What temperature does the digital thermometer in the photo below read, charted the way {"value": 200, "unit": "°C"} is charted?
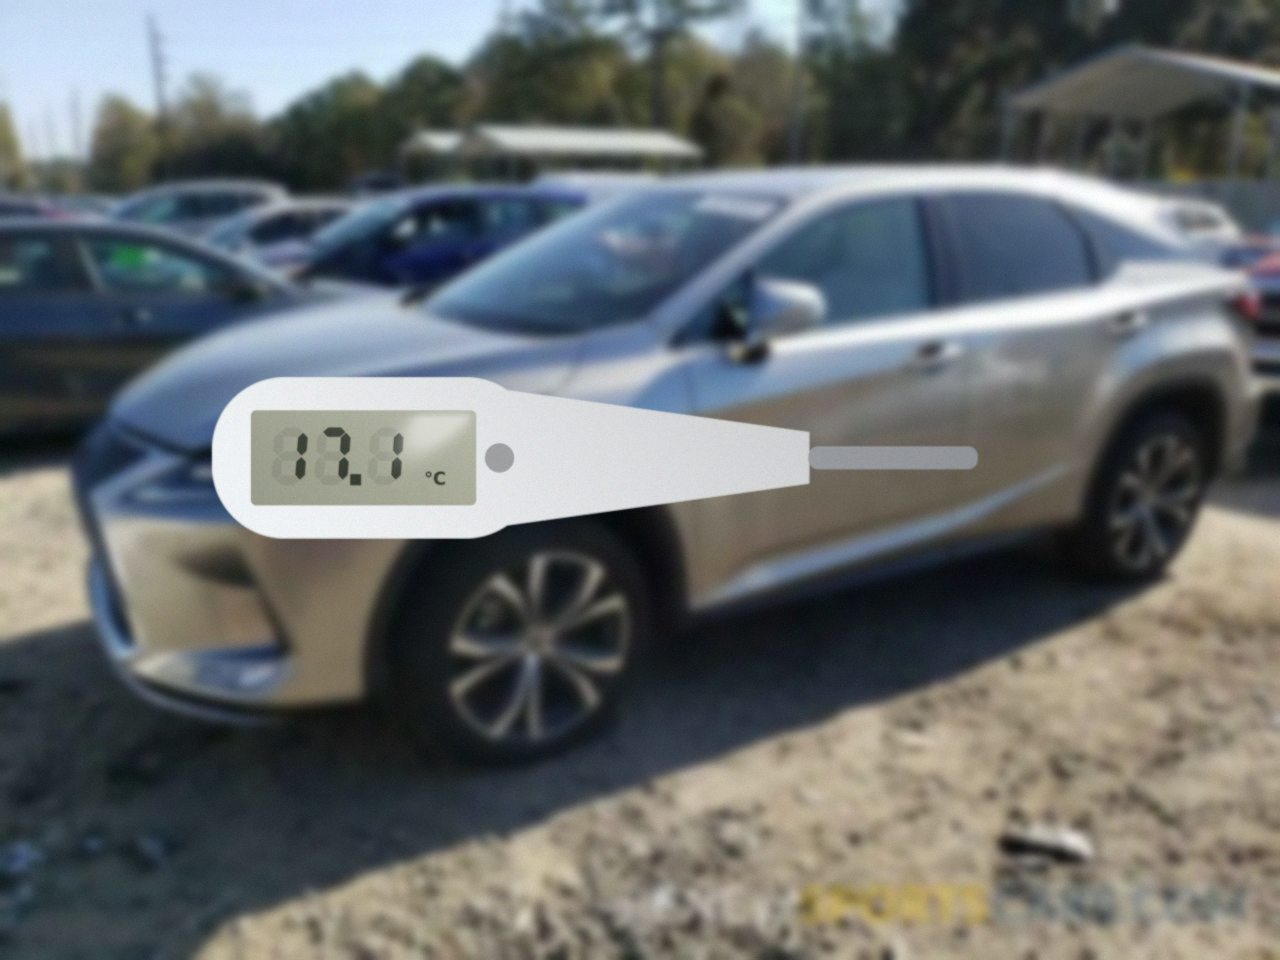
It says {"value": 17.1, "unit": "°C"}
